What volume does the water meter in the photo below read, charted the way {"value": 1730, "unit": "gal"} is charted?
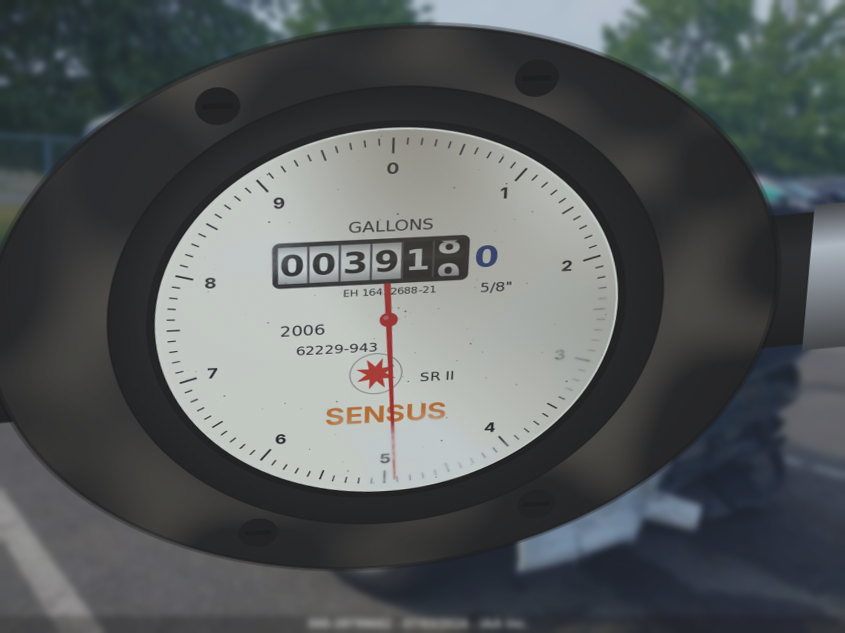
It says {"value": 39184.9, "unit": "gal"}
